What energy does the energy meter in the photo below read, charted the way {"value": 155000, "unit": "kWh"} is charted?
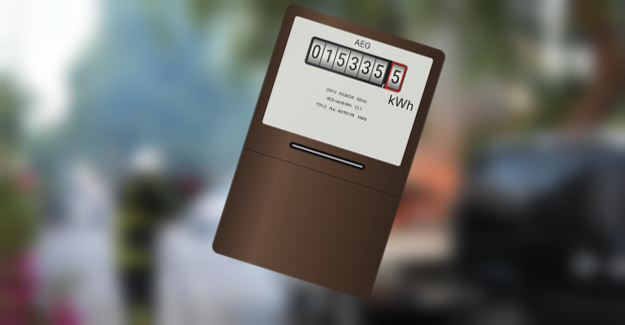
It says {"value": 15335.5, "unit": "kWh"}
